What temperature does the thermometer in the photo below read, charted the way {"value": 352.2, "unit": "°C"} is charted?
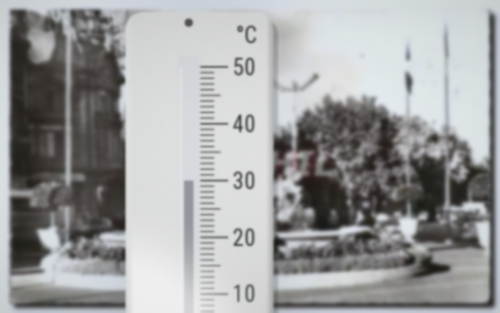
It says {"value": 30, "unit": "°C"}
